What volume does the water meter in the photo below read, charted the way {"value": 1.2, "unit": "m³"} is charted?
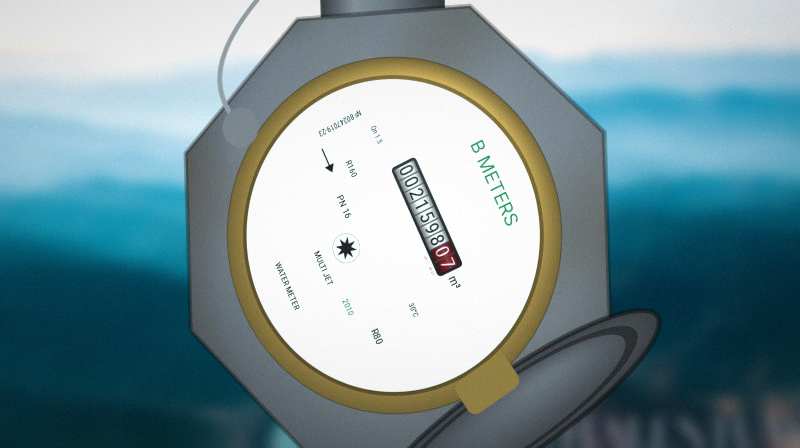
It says {"value": 21598.07, "unit": "m³"}
